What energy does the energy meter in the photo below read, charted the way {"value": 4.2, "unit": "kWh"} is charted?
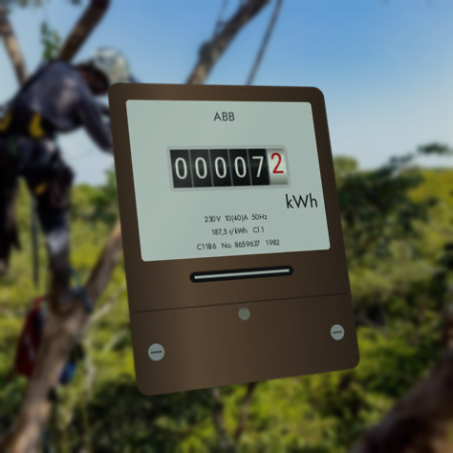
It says {"value": 7.2, "unit": "kWh"}
